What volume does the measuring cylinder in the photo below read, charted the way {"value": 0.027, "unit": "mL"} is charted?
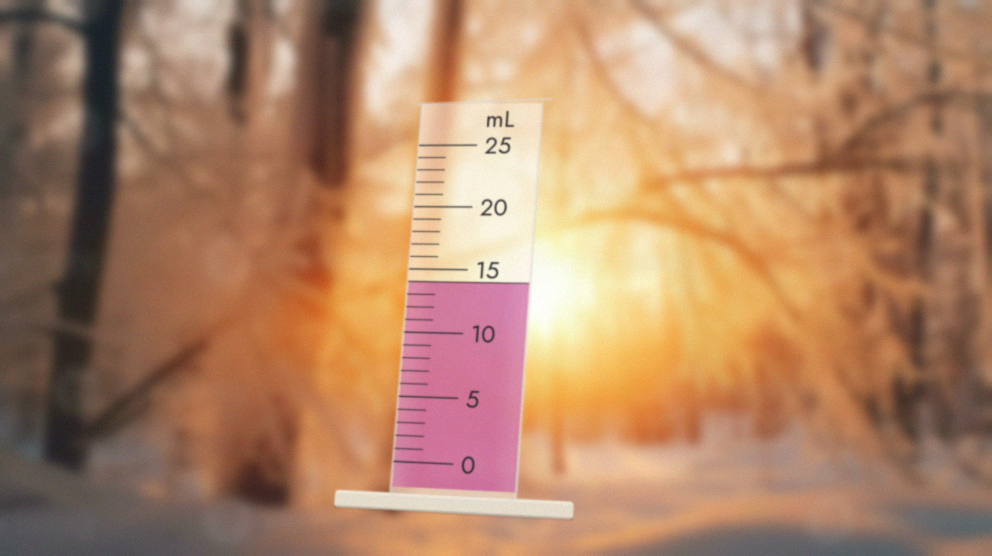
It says {"value": 14, "unit": "mL"}
